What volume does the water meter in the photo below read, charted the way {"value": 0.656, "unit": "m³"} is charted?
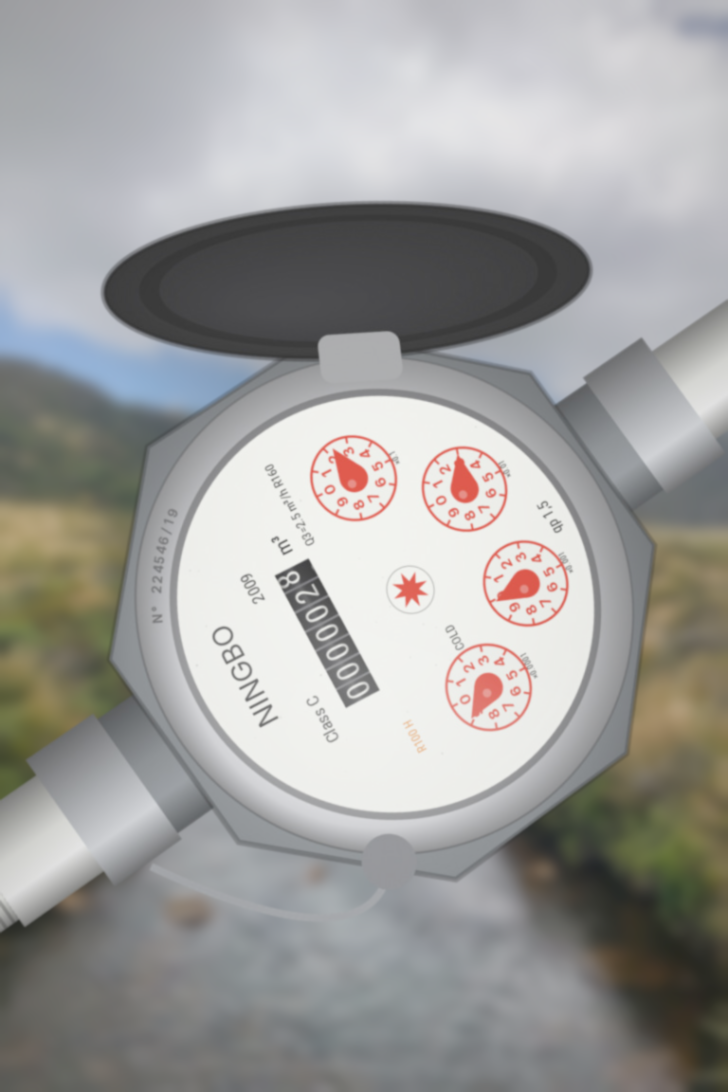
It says {"value": 28.2299, "unit": "m³"}
